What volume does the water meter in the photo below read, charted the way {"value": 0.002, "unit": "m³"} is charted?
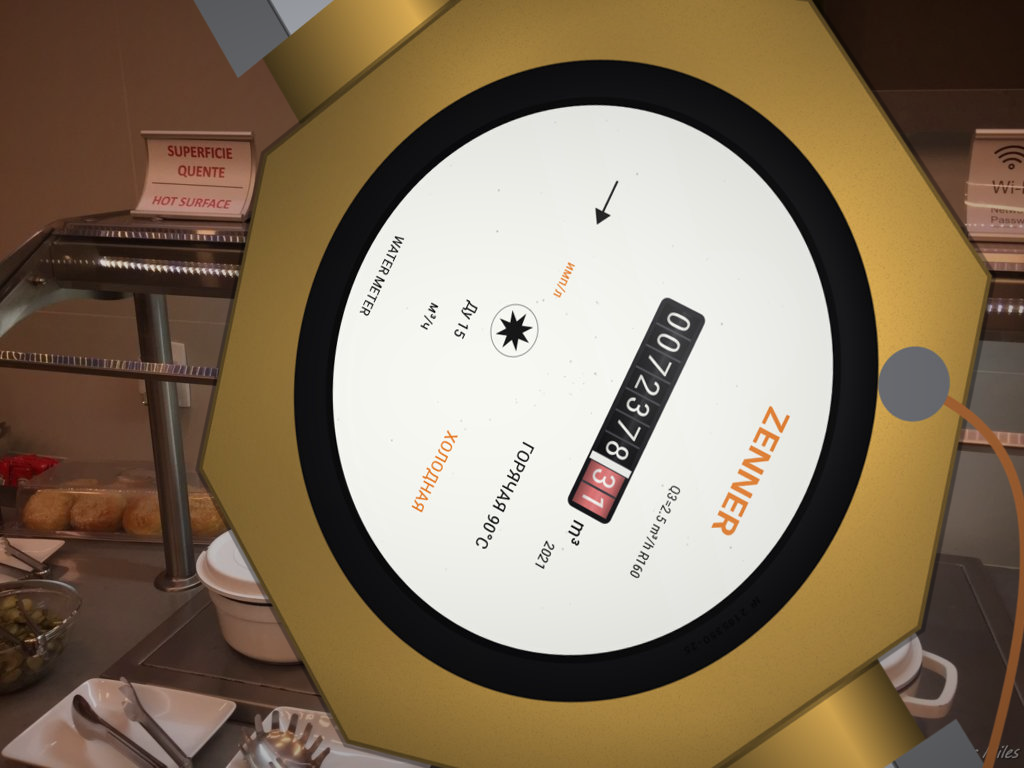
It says {"value": 72378.31, "unit": "m³"}
